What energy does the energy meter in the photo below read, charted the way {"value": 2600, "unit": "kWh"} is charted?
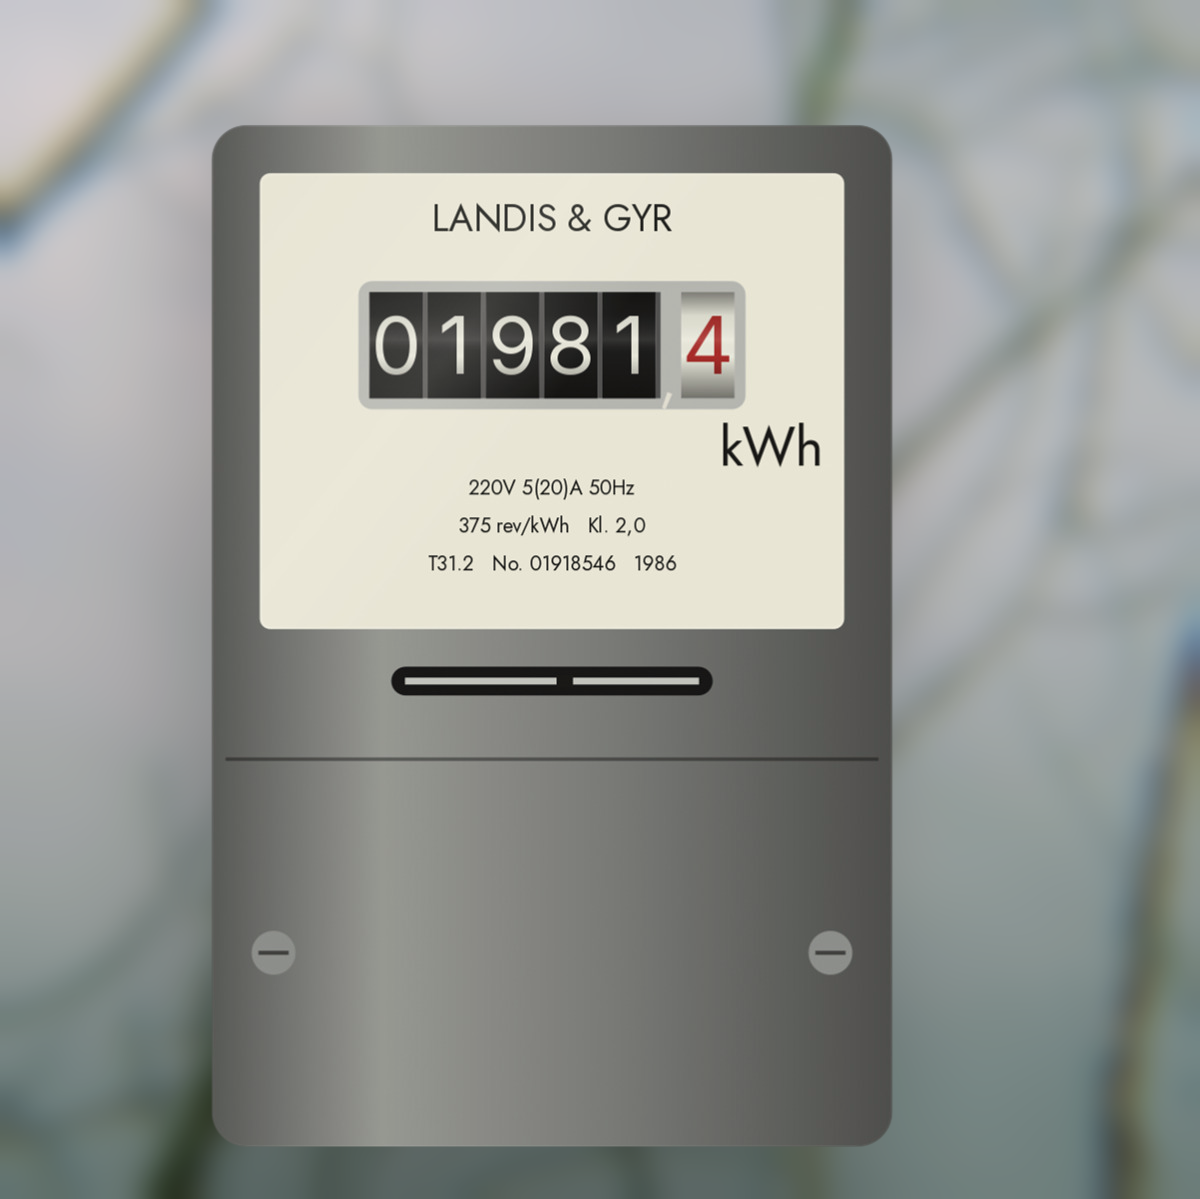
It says {"value": 1981.4, "unit": "kWh"}
